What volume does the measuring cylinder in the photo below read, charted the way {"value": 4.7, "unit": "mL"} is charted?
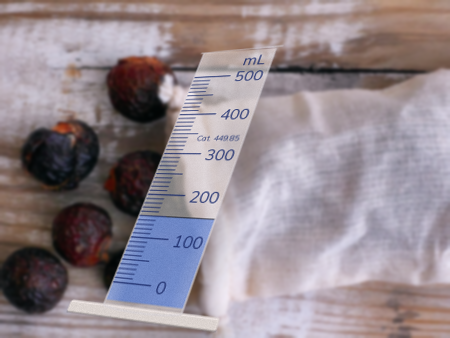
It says {"value": 150, "unit": "mL"}
